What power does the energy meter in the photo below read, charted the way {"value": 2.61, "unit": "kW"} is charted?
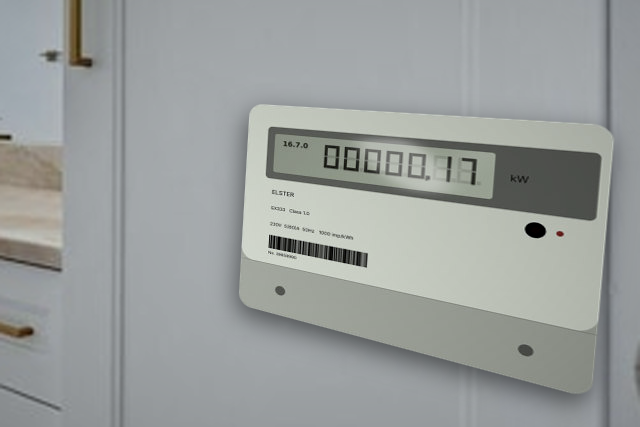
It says {"value": 0.17, "unit": "kW"}
